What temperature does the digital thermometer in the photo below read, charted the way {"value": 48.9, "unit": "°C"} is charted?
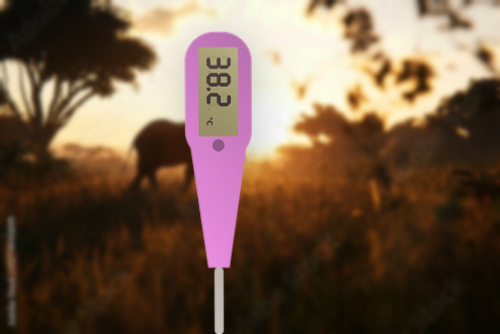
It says {"value": 38.2, "unit": "°C"}
